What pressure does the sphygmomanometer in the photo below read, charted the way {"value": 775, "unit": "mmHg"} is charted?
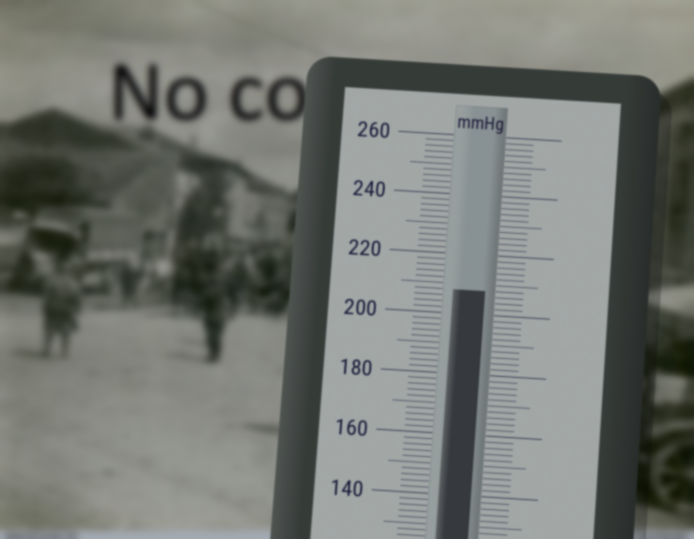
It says {"value": 208, "unit": "mmHg"}
